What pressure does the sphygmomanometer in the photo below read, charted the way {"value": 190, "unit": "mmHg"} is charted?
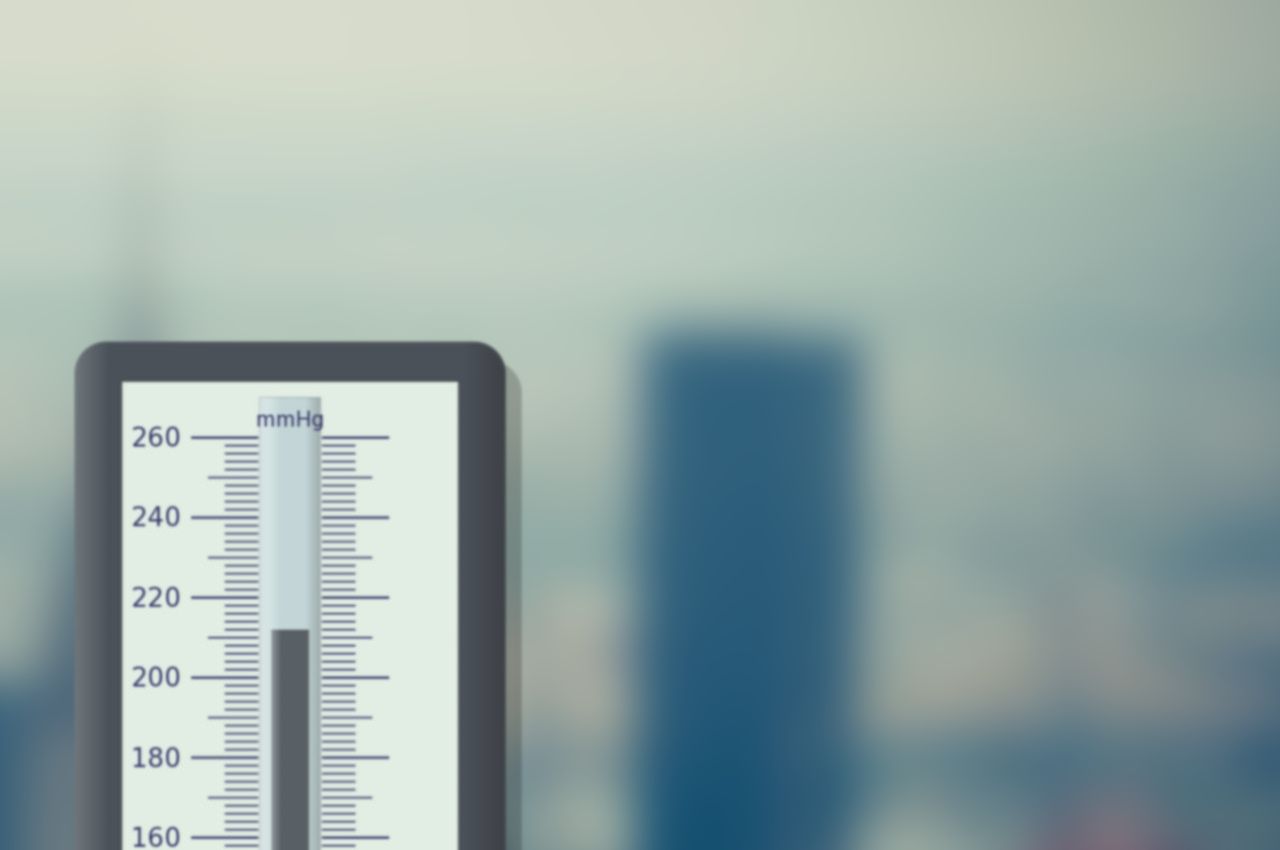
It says {"value": 212, "unit": "mmHg"}
